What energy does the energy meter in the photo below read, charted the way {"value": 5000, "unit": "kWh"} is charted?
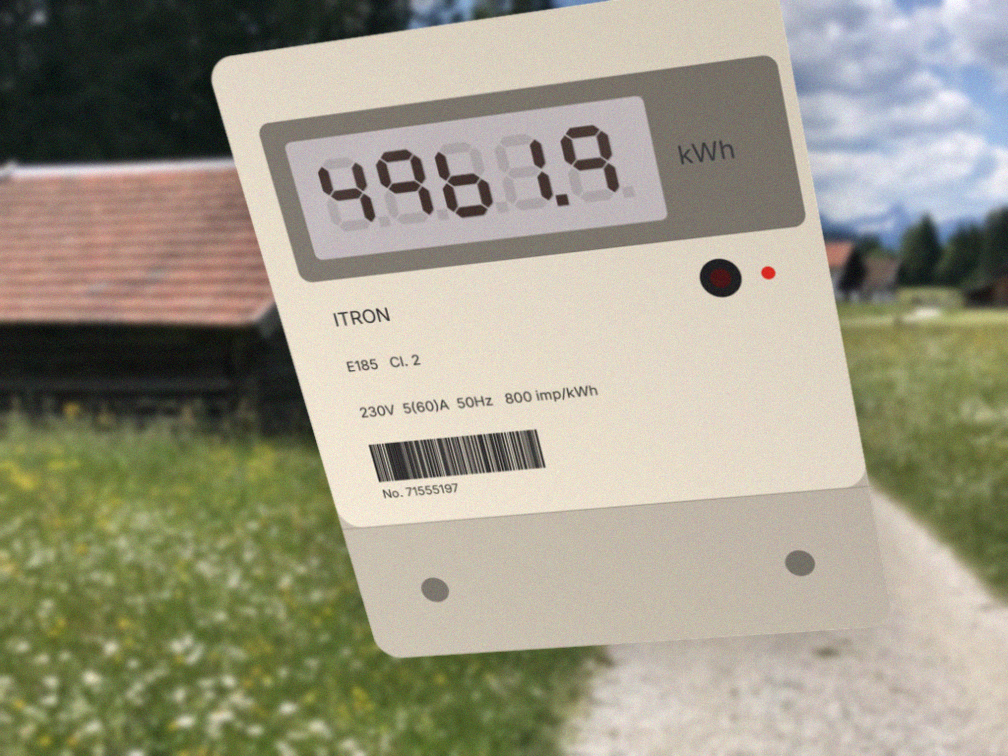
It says {"value": 4961.9, "unit": "kWh"}
